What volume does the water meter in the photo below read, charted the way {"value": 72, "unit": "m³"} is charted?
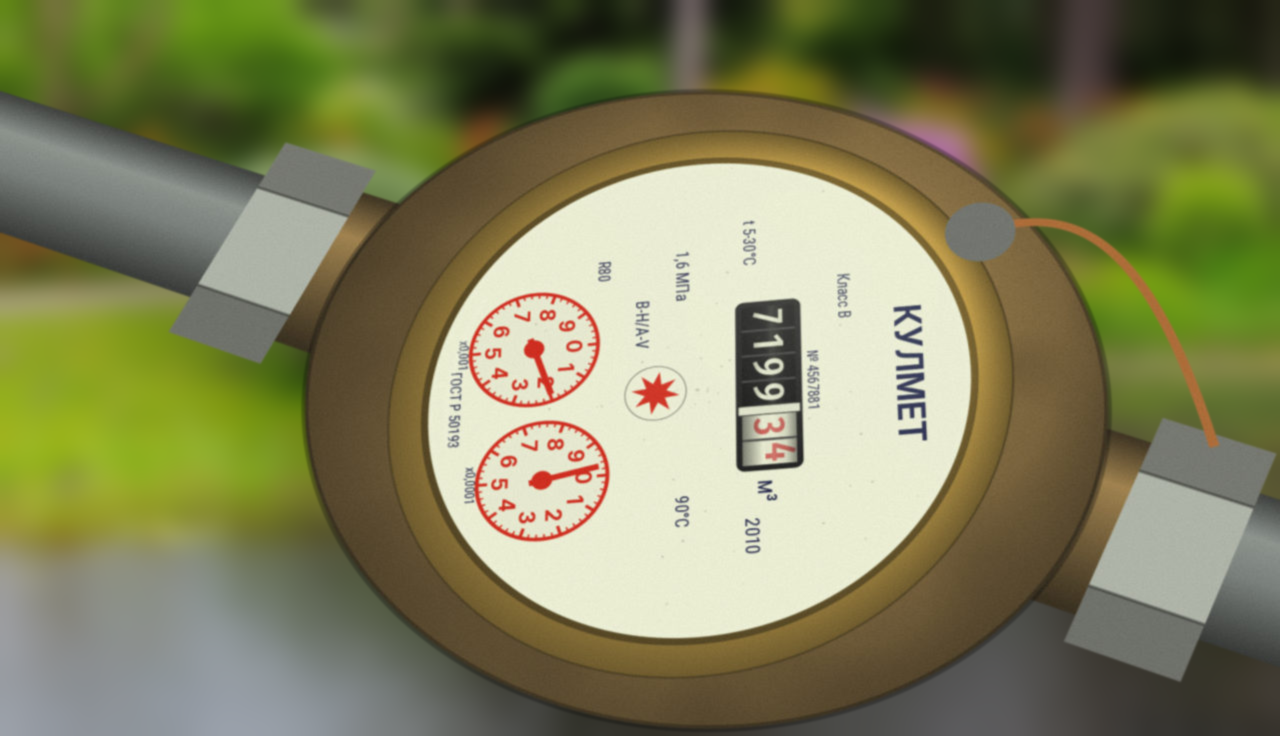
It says {"value": 7199.3419, "unit": "m³"}
